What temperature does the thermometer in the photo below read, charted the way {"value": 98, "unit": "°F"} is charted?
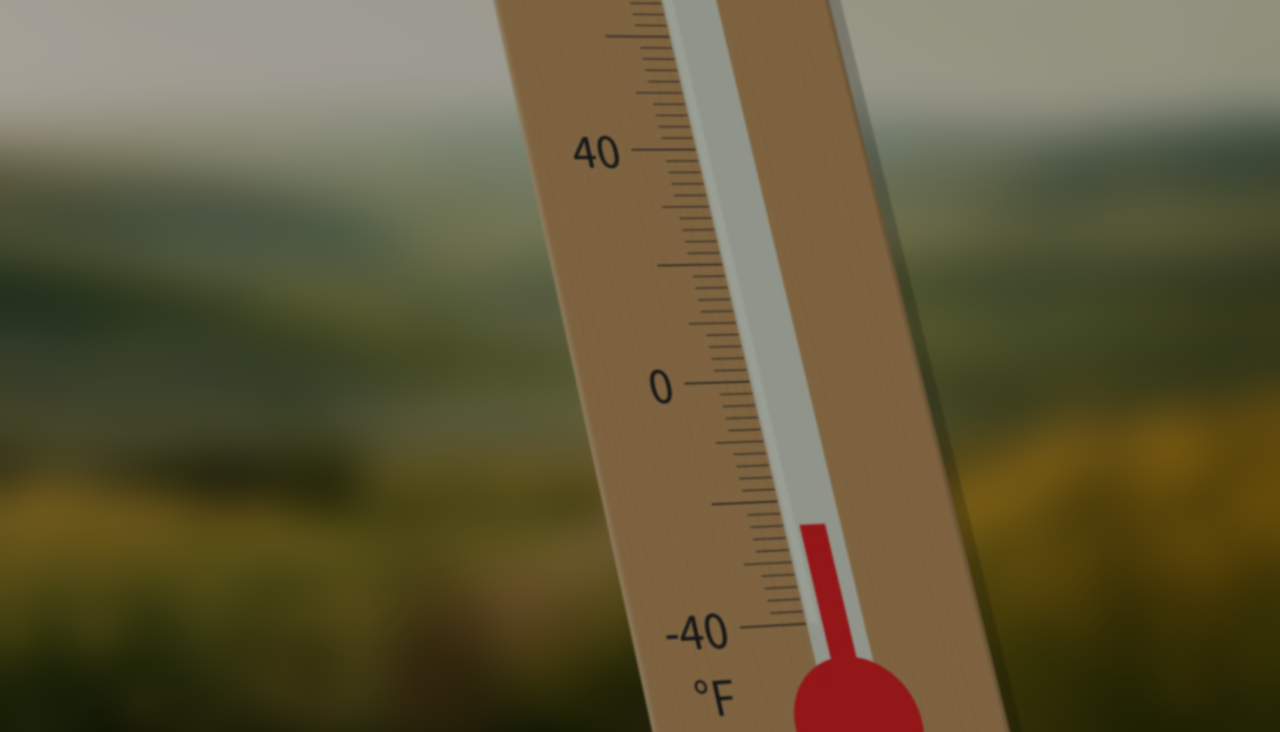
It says {"value": -24, "unit": "°F"}
